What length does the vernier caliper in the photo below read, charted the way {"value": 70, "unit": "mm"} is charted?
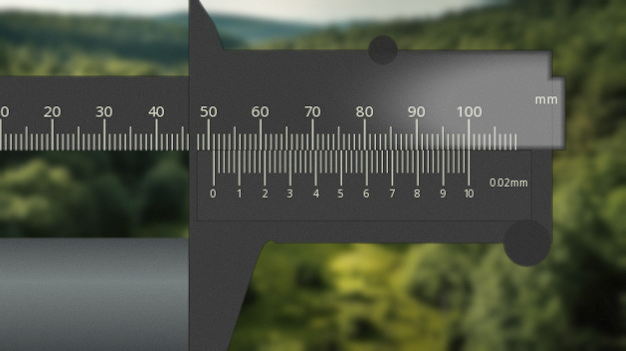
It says {"value": 51.0, "unit": "mm"}
